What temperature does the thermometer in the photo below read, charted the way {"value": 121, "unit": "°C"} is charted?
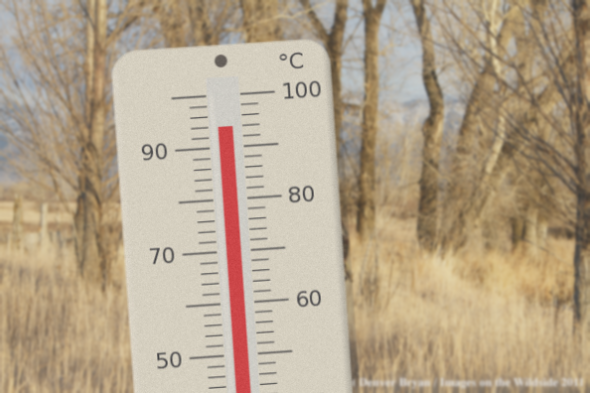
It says {"value": 94, "unit": "°C"}
